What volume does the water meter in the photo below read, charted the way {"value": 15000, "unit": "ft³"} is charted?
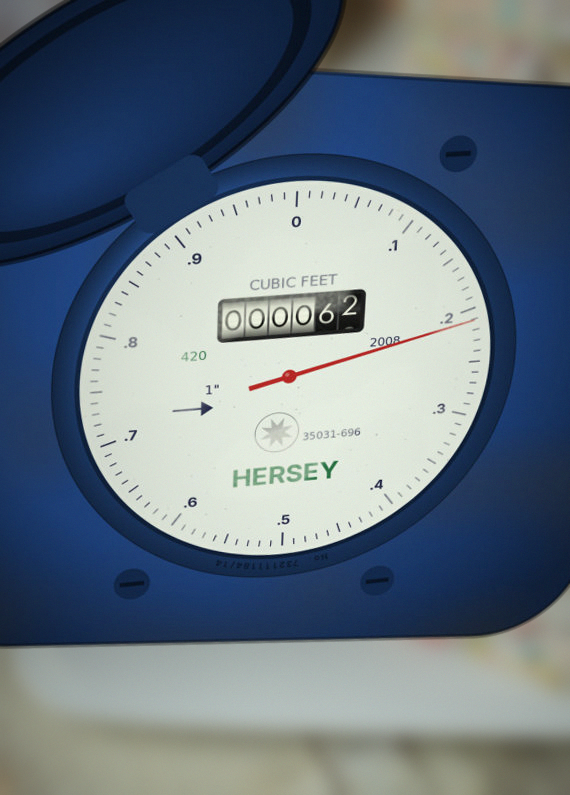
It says {"value": 62.21, "unit": "ft³"}
